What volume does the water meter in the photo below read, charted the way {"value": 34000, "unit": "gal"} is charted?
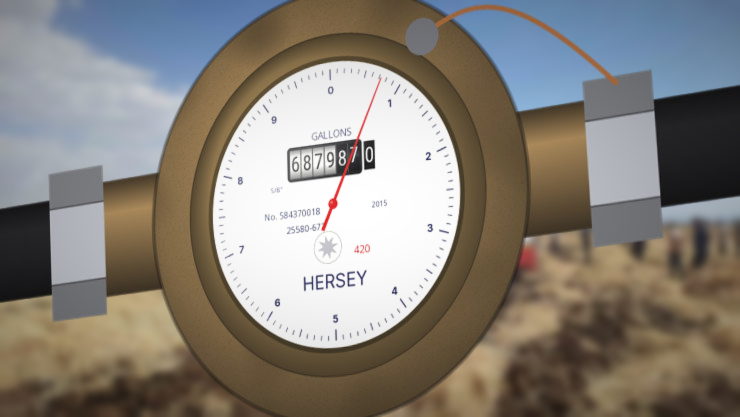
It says {"value": 6879870.7, "unit": "gal"}
